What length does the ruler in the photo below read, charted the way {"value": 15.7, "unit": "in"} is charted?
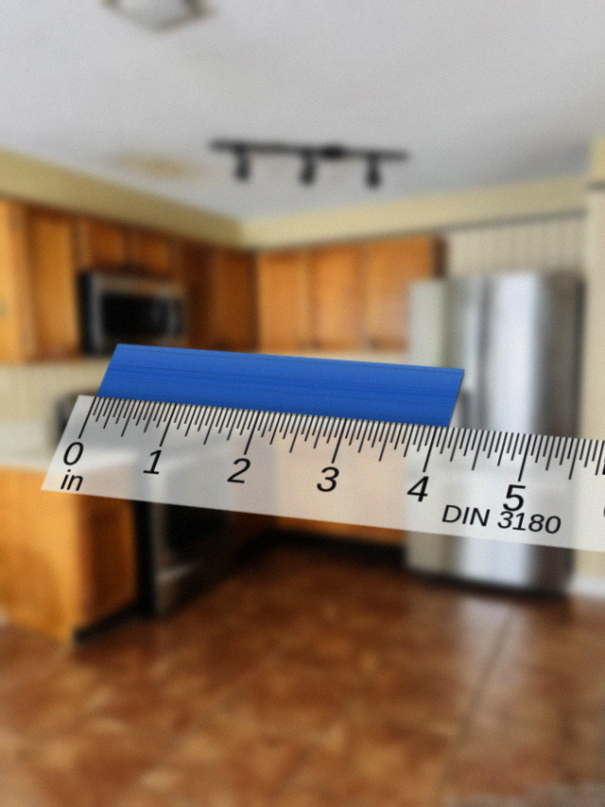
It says {"value": 4.125, "unit": "in"}
